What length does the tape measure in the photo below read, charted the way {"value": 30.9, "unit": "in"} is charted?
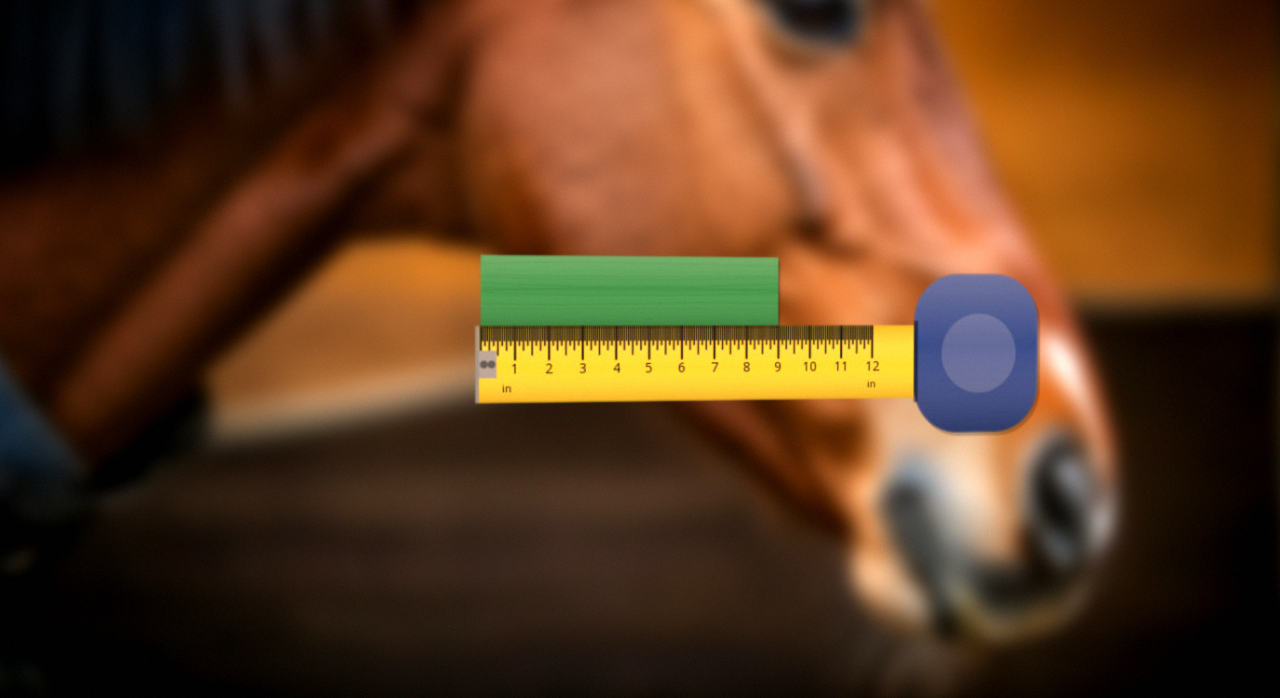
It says {"value": 9, "unit": "in"}
